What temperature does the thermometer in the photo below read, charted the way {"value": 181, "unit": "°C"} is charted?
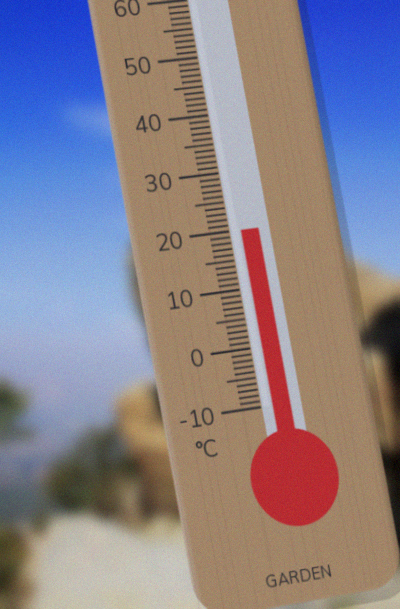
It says {"value": 20, "unit": "°C"}
